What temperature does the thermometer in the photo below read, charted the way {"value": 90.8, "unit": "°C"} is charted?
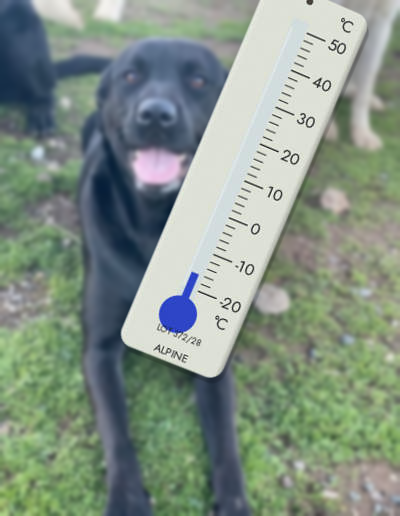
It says {"value": -16, "unit": "°C"}
